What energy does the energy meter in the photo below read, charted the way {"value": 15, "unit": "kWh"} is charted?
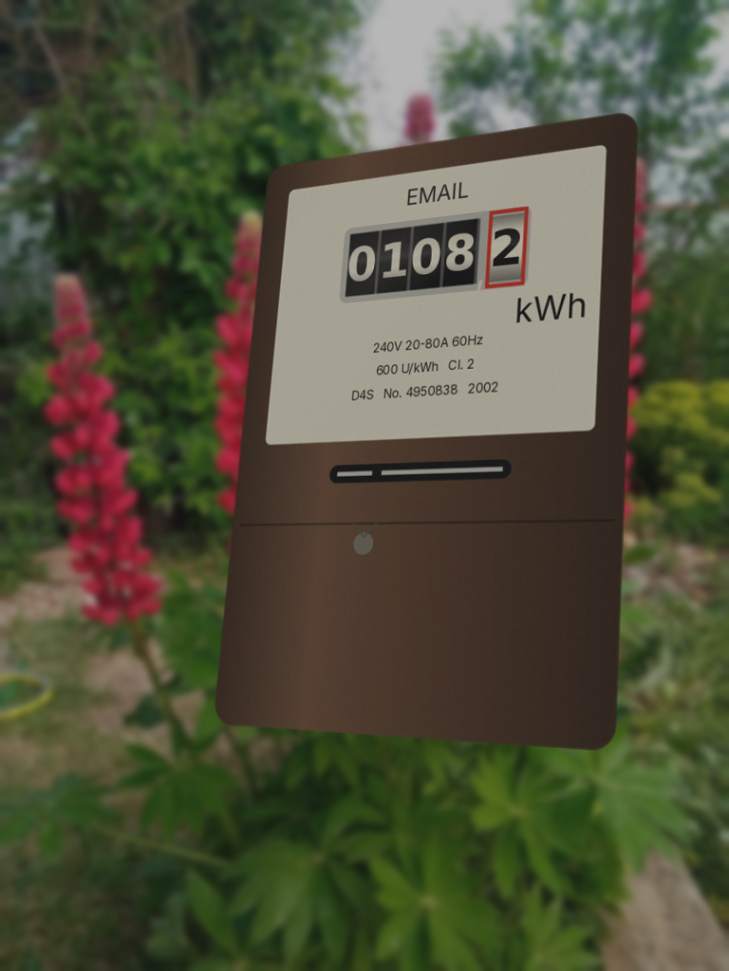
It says {"value": 108.2, "unit": "kWh"}
